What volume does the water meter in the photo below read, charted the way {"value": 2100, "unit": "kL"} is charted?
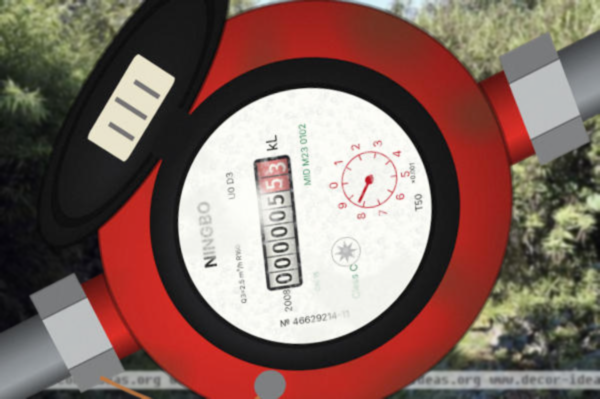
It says {"value": 5.528, "unit": "kL"}
